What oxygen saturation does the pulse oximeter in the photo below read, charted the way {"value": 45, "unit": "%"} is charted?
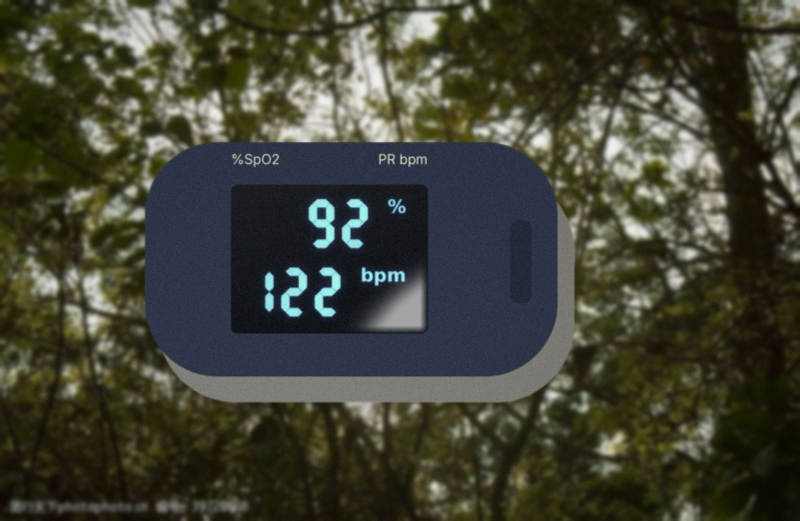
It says {"value": 92, "unit": "%"}
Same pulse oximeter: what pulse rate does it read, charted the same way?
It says {"value": 122, "unit": "bpm"}
